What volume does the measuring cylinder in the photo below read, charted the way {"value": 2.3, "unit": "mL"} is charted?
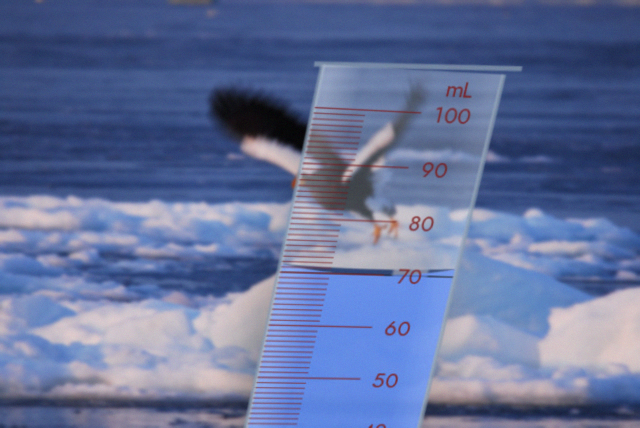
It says {"value": 70, "unit": "mL"}
